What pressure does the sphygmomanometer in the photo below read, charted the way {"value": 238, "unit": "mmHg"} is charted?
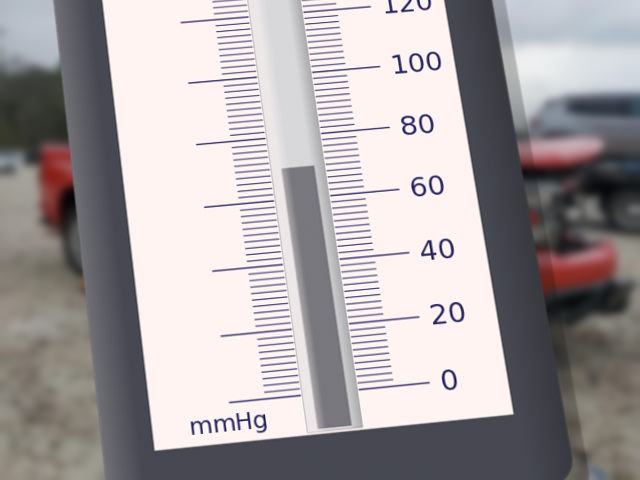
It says {"value": 70, "unit": "mmHg"}
